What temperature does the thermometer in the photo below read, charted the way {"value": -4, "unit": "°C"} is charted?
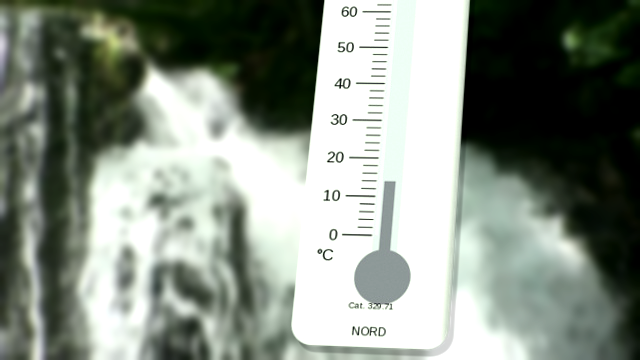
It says {"value": 14, "unit": "°C"}
